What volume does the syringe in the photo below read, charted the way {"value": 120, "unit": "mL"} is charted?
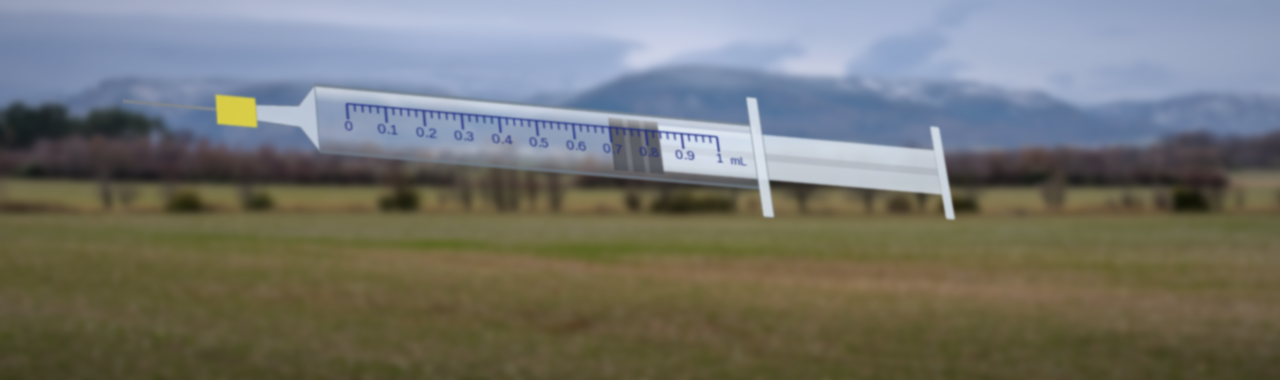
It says {"value": 0.7, "unit": "mL"}
